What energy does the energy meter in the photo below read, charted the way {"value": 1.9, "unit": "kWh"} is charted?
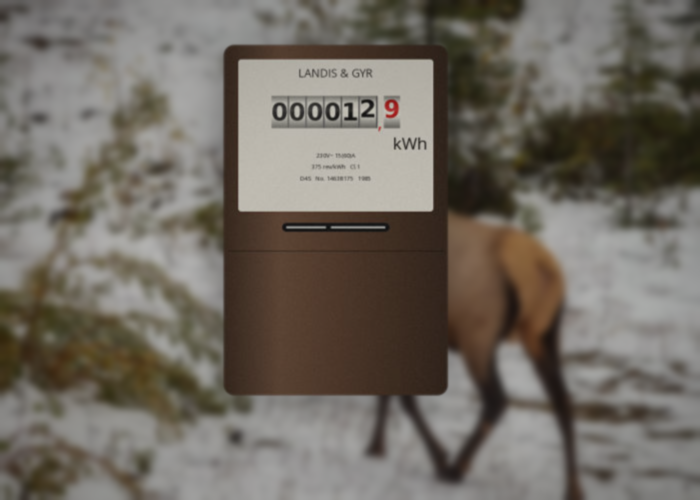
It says {"value": 12.9, "unit": "kWh"}
